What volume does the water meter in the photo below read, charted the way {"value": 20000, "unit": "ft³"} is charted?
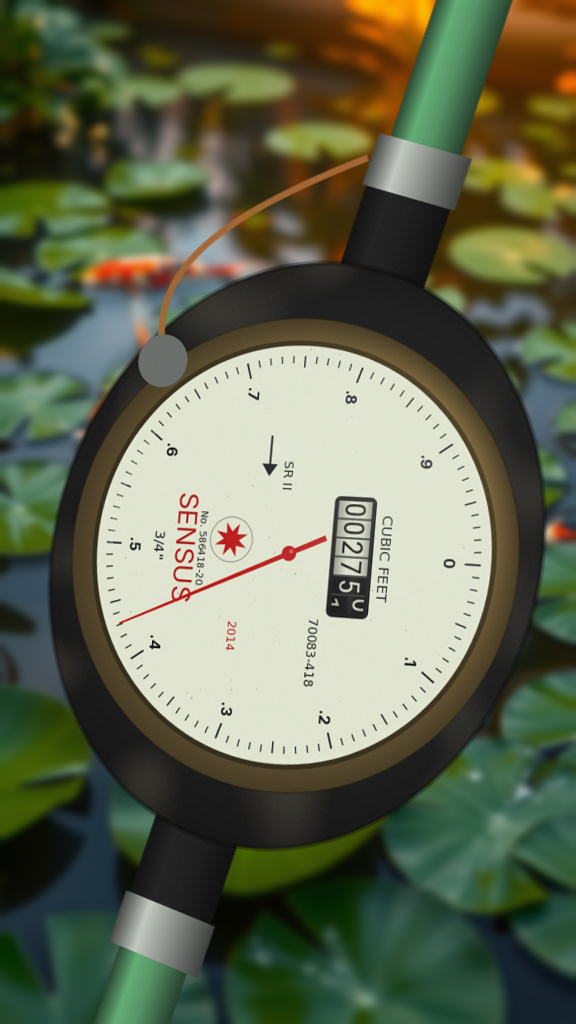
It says {"value": 2750.43, "unit": "ft³"}
